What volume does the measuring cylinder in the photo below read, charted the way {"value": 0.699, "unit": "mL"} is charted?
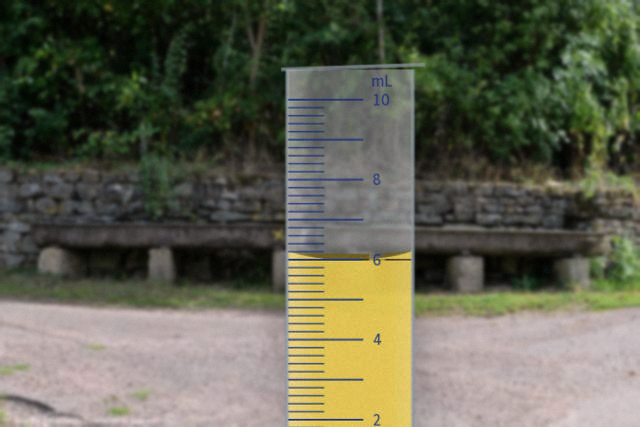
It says {"value": 6, "unit": "mL"}
